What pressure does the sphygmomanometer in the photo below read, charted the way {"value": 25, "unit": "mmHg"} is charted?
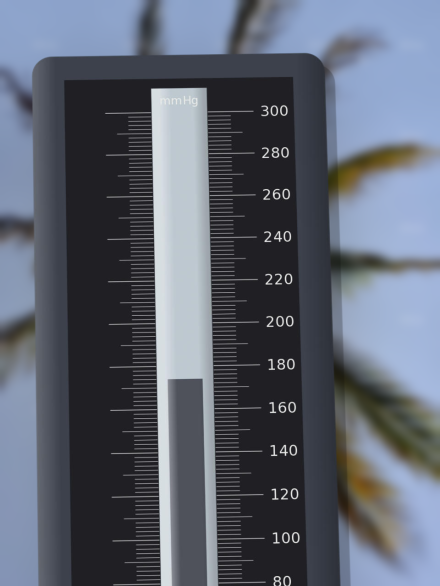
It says {"value": 174, "unit": "mmHg"}
